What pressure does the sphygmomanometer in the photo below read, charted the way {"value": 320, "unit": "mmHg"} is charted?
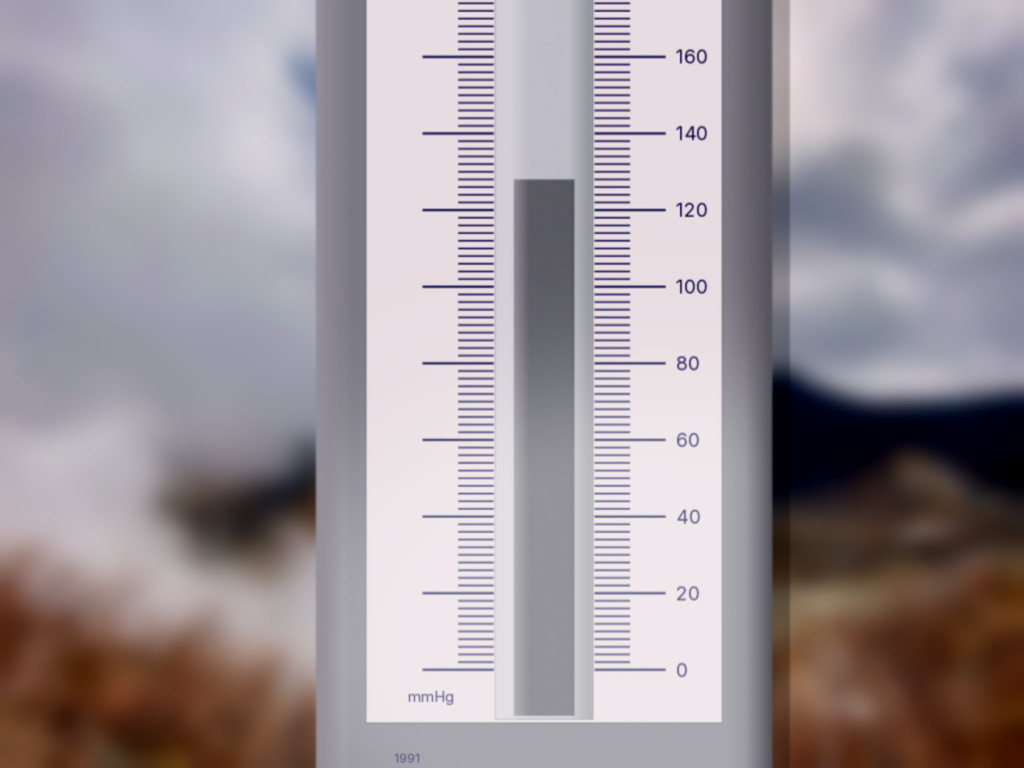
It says {"value": 128, "unit": "mmHg"}
